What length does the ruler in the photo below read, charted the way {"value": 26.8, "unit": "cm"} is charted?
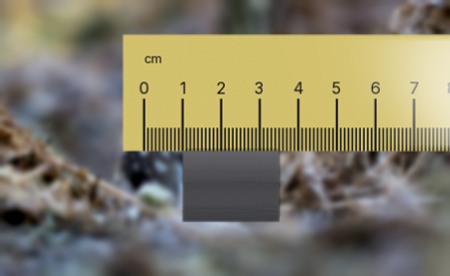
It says {"value": 2.5, "unit": "cm"}
